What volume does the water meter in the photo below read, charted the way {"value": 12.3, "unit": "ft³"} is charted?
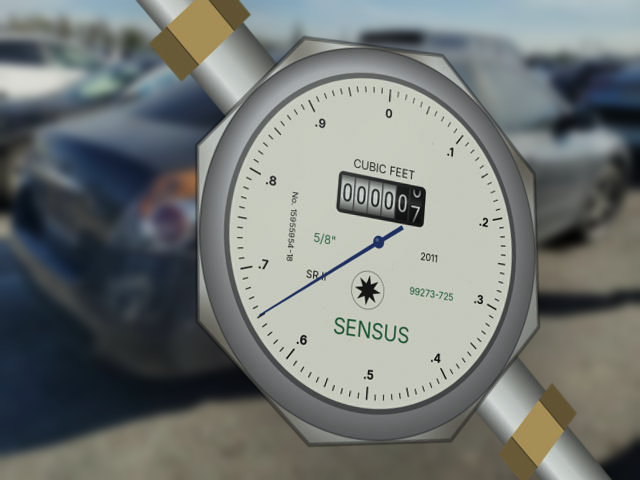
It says {"value": 6.65, "unit": "ft³"}
